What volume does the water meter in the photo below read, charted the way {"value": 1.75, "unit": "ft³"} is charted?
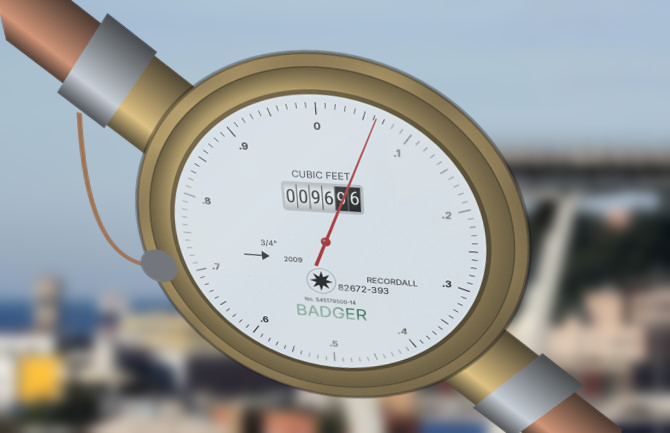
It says {"value": 9696.06, "unit": "ft³"}
